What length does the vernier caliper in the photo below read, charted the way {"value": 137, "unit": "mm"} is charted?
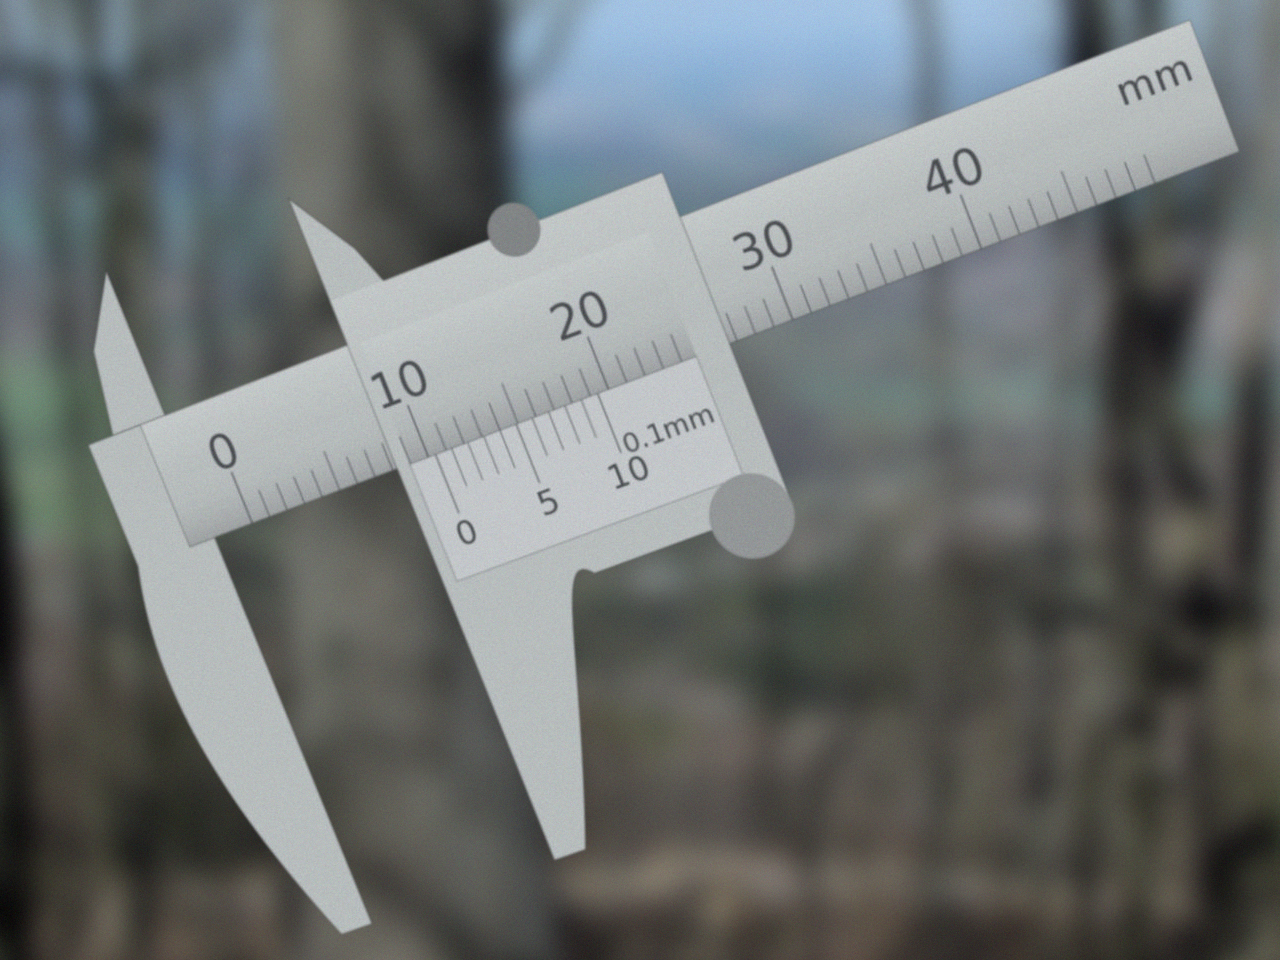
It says {"value": 10.4, "unit": "mm"}
